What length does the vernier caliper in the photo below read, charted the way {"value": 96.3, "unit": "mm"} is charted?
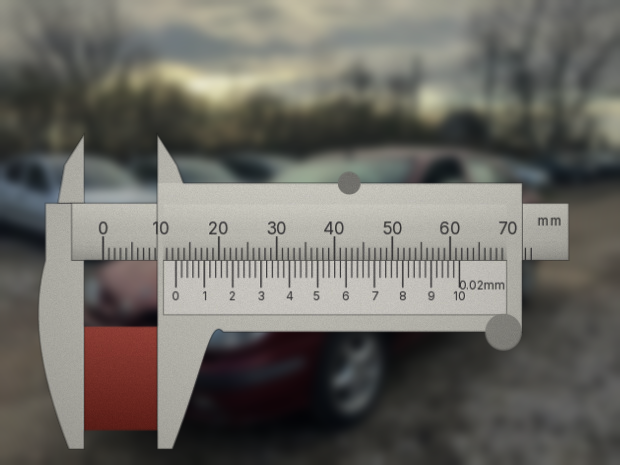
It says {"value": 12.6, "unit": "mm"}
